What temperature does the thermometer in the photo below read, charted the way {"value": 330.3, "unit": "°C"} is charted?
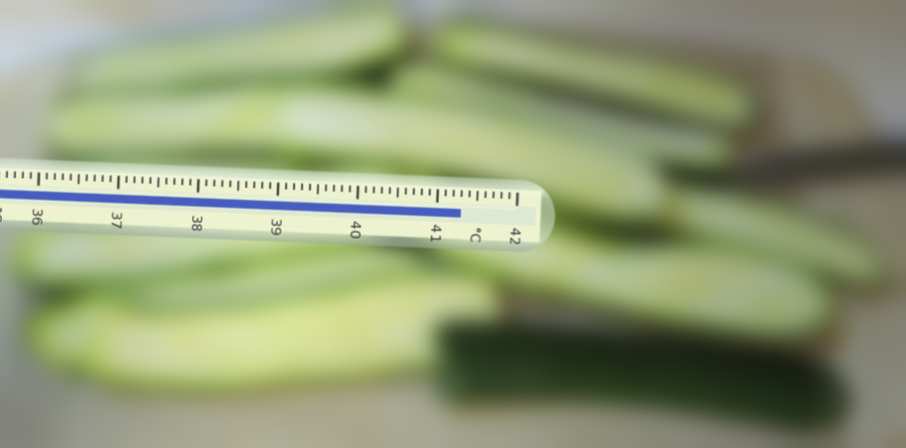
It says {"value": 41.3, "unit": "°C"}
